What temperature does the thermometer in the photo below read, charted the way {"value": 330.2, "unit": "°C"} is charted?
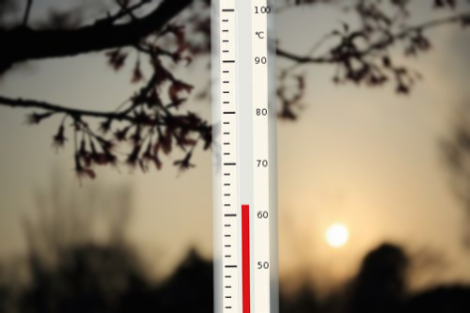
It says {"value": 62, "unit": "°C"}
